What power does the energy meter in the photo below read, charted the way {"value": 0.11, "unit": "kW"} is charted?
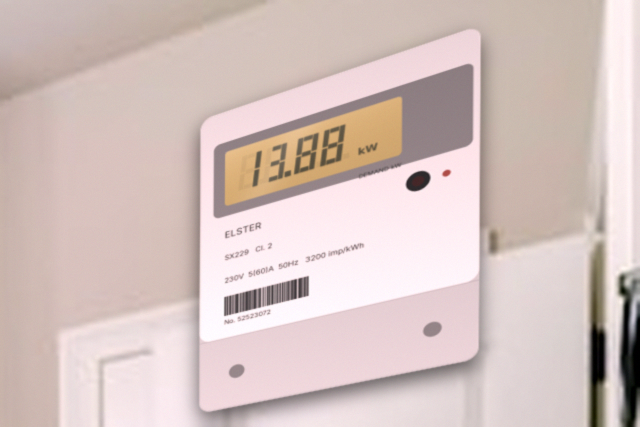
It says {"value": 13.88, "unit": "kW"}
